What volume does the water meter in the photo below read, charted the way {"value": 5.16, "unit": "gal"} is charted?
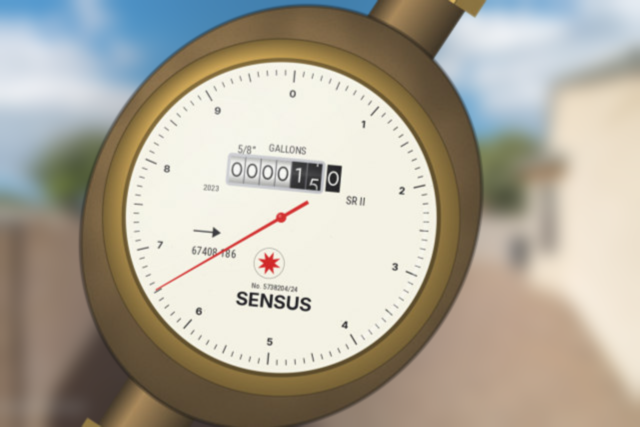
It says {"value": 146.5, "unit": "gal"}
